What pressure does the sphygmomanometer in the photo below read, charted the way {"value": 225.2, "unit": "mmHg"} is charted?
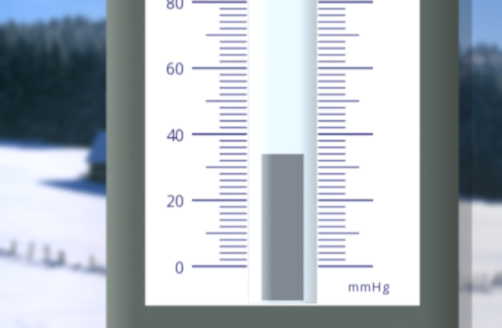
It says {"value": 34, "unit": "mmHg"}
